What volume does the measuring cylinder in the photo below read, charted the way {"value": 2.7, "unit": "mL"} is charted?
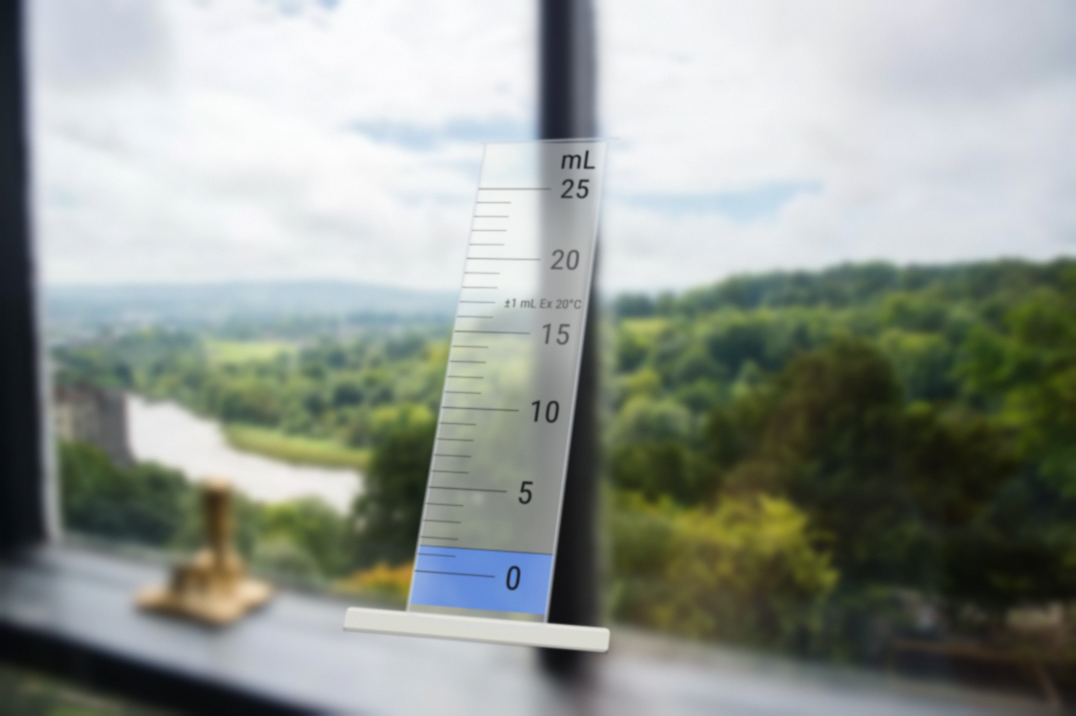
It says {"value": 1.5, "unit": "mL"}
